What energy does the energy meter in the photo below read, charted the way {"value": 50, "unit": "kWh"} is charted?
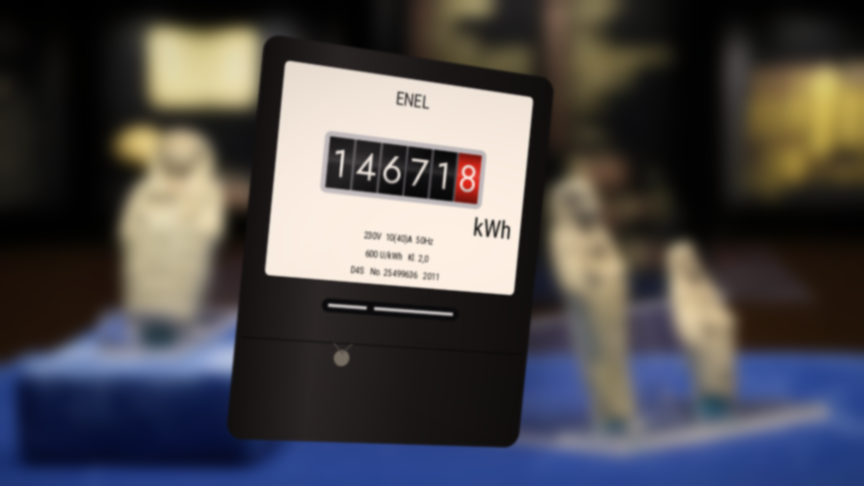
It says {"value": 14671.8, "unit": "kWh"}
